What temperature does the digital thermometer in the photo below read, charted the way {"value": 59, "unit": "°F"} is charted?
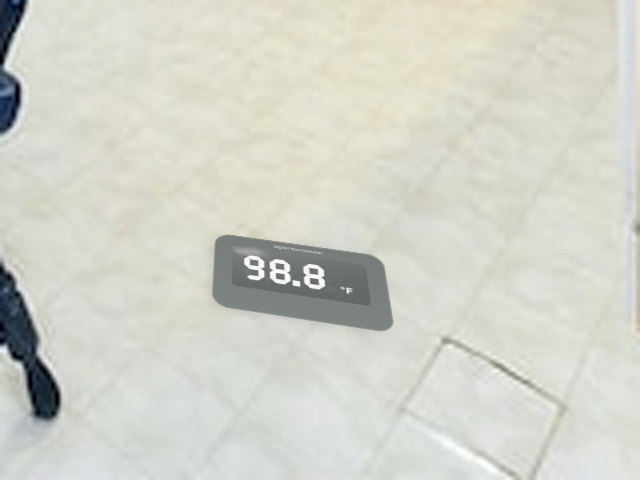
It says {"value": 98.8, "unit": "°F"}
